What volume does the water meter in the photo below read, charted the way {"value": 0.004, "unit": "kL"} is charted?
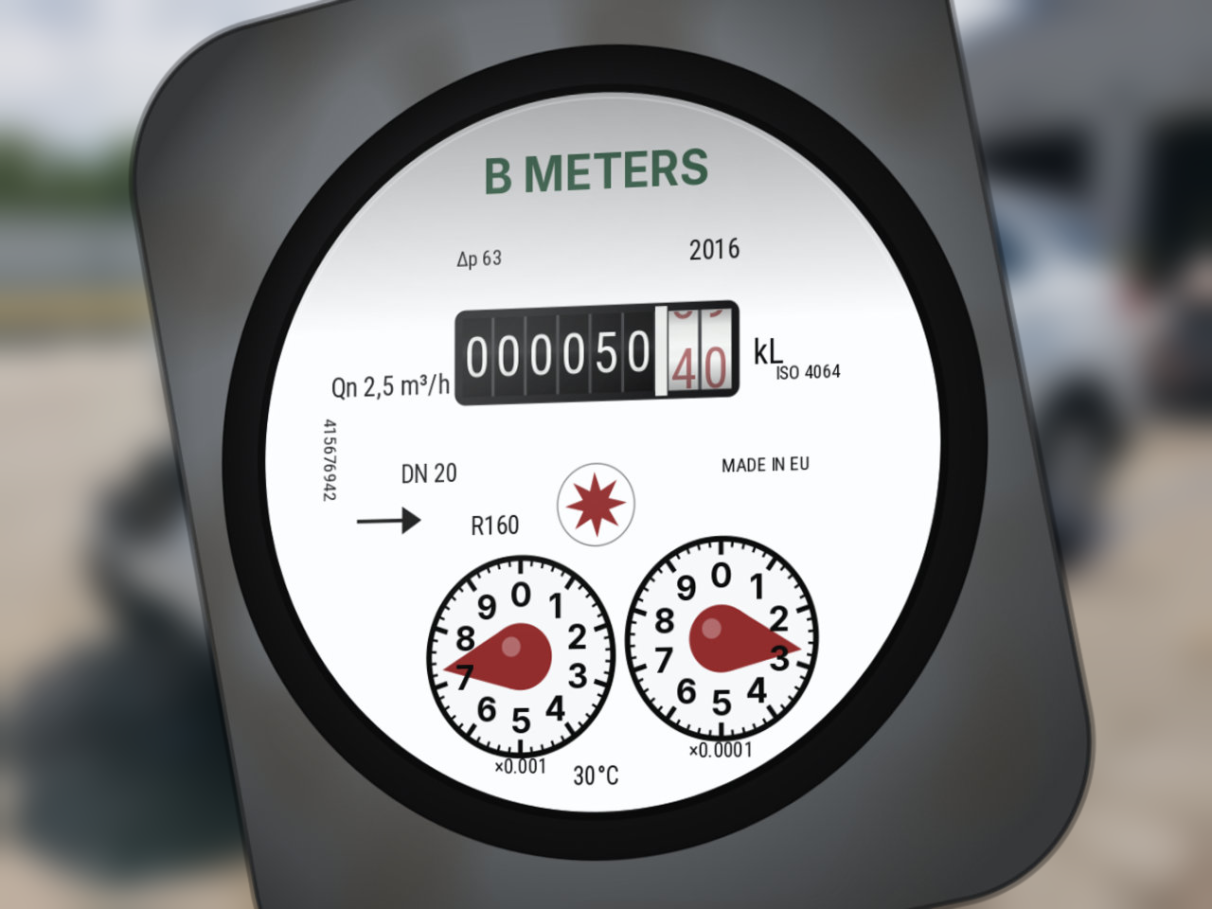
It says {"value": 50.3972, "unit": "kL"}
